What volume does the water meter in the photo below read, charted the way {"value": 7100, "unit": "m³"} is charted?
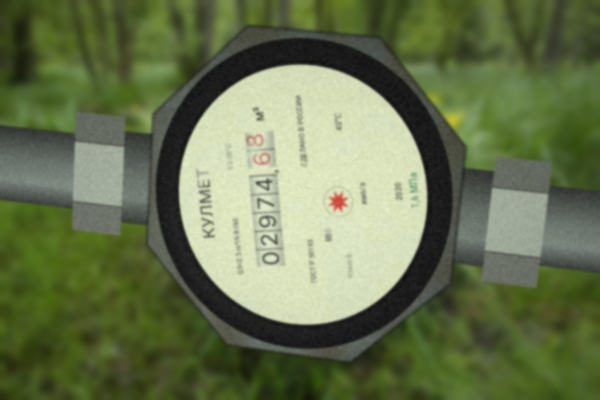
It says {"value": 2974.68, "unit": "m³"}
